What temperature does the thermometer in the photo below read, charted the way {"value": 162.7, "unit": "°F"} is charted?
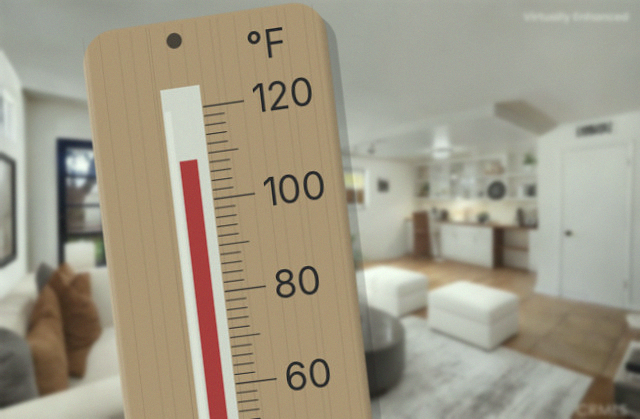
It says {"value": 109, "unit": "°F"}
